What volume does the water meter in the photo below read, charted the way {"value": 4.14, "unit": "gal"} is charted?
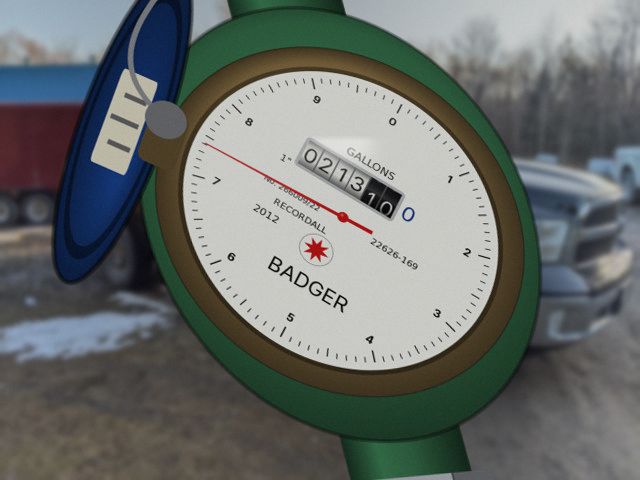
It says {"value": 213097.4, "unit": "gal"}
